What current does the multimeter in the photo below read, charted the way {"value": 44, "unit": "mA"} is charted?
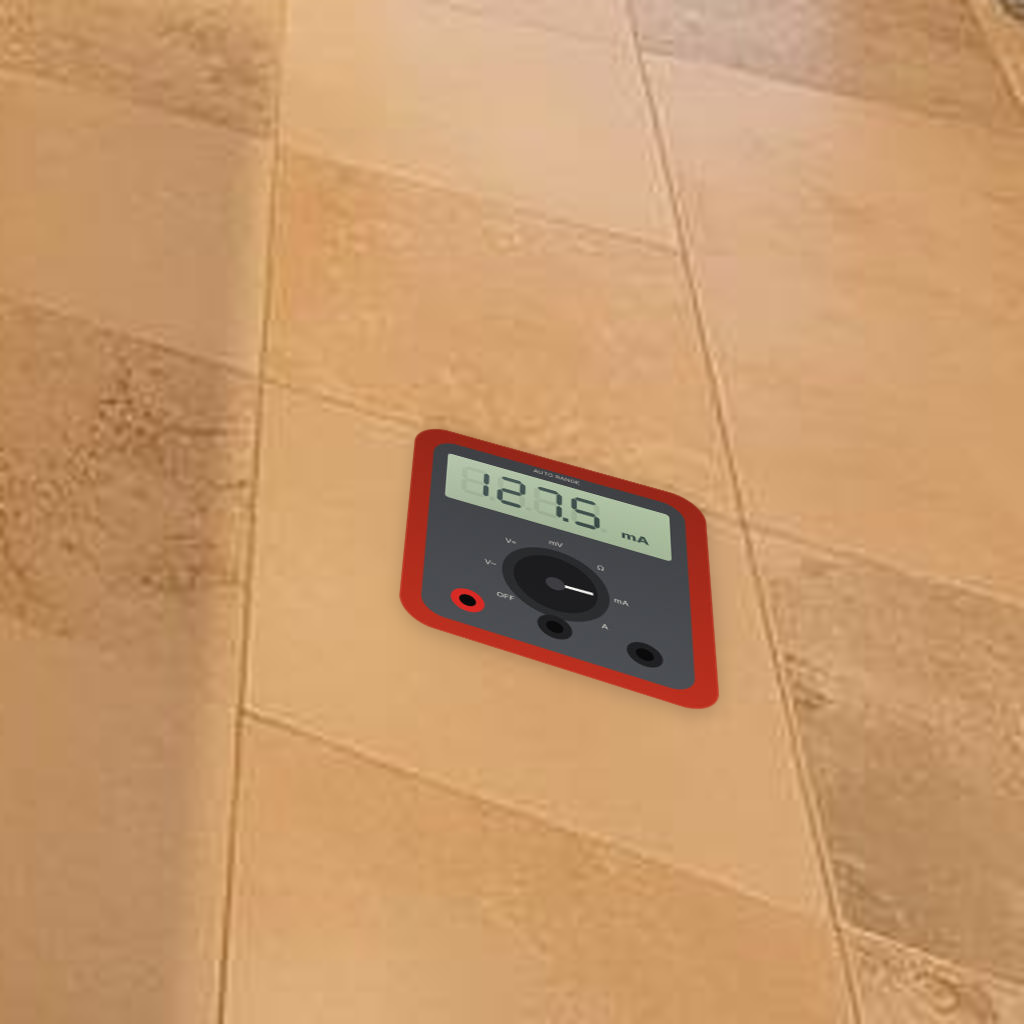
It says {"value": 127.5, "unit": "mA"}
